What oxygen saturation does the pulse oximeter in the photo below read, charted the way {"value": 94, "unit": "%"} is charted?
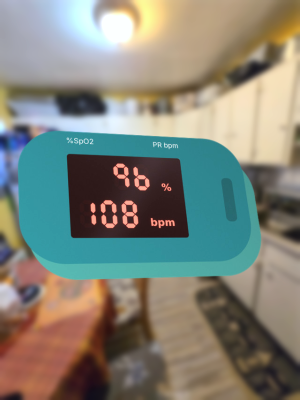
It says {"value": 96, "unit": "%"}
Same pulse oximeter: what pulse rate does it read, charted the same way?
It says {"value": 108, "unit": "bpm"}
